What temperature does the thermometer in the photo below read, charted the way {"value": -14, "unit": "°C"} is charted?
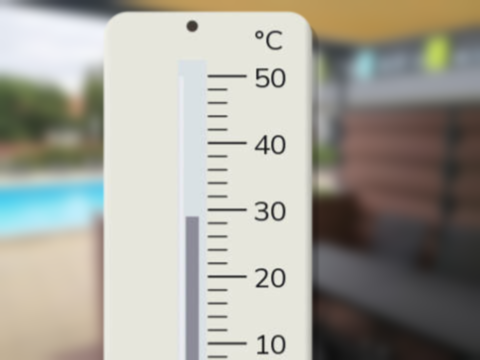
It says {"value": 29, "unit": "°C"}
